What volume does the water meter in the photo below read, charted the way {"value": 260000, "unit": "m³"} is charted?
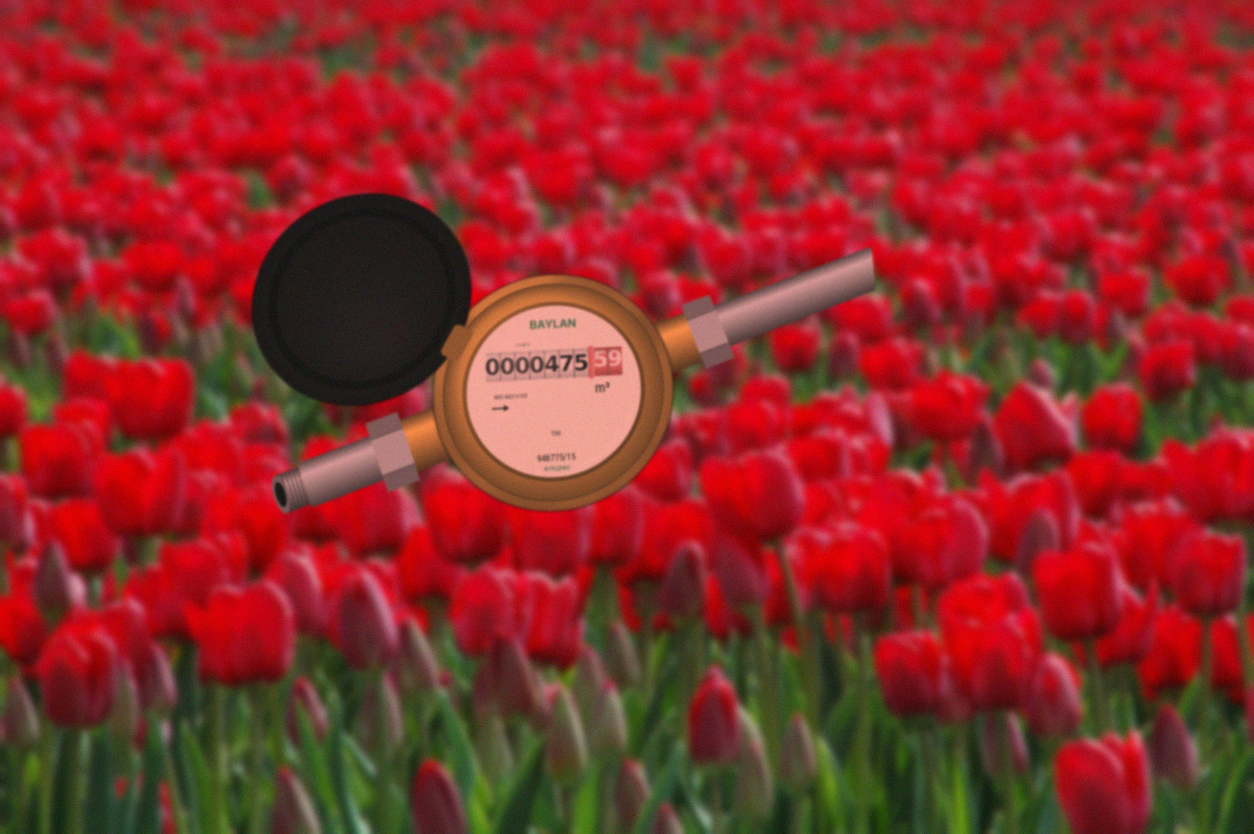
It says {"value": 475.59, "unit": "m³"}
